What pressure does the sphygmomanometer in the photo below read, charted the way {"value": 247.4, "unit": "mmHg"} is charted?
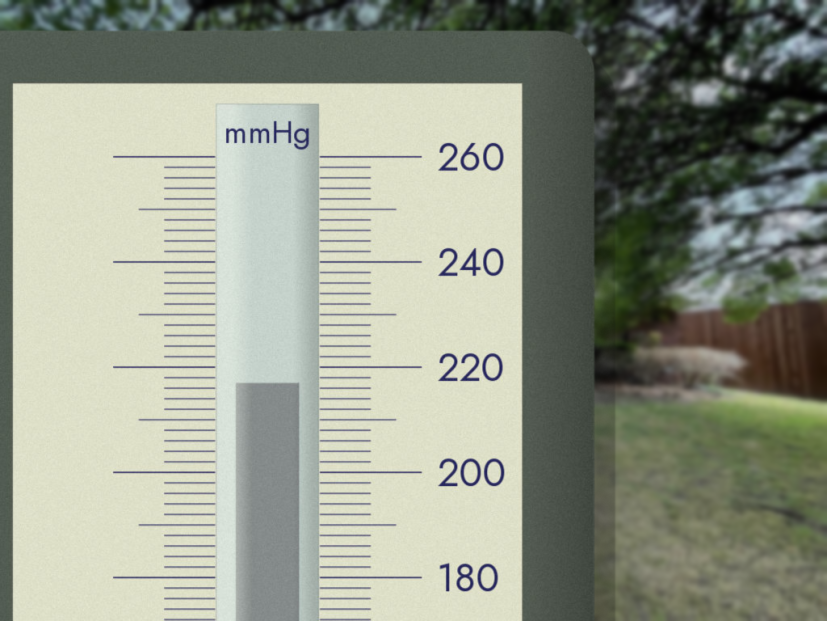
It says {"value": 217, "unit": "mmHg"}
